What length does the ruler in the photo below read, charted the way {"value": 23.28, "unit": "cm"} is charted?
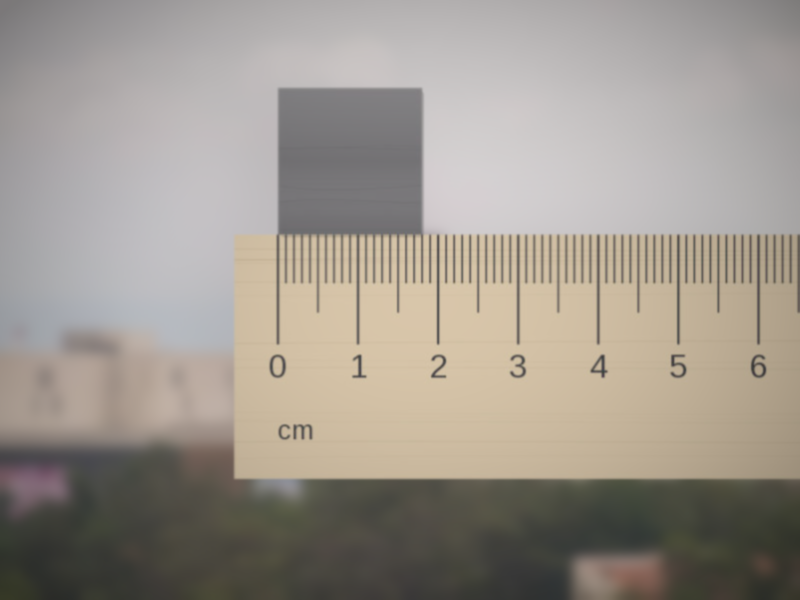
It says {"value": 1.8, "unit": "cm"}
